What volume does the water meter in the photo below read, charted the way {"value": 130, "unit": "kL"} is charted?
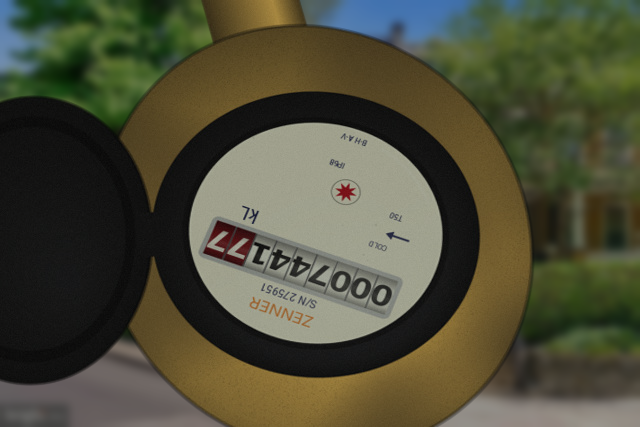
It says {"value": 7441.77, "unit": "kL"}
